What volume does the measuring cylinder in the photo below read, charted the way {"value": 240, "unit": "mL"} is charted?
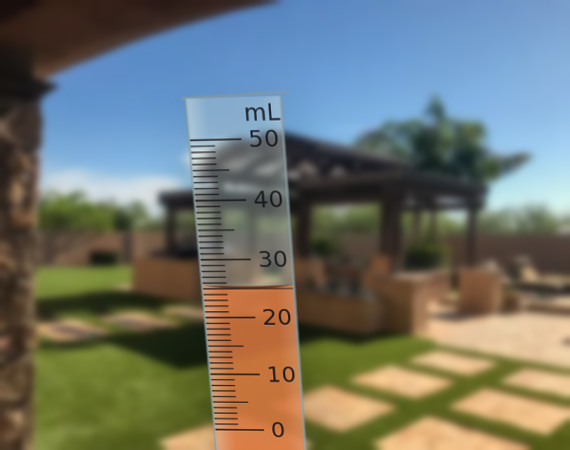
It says {"value": 25, "unit": "mL"}
